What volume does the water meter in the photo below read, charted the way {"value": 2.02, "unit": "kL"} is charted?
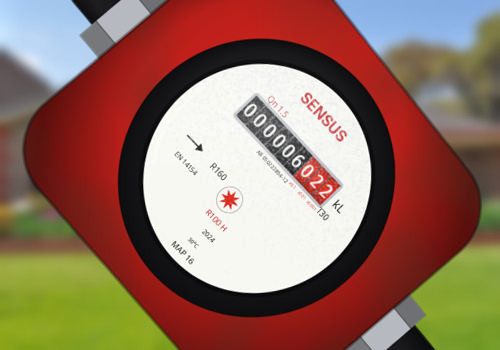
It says {"value": 6.022, "unit": "kL"}
